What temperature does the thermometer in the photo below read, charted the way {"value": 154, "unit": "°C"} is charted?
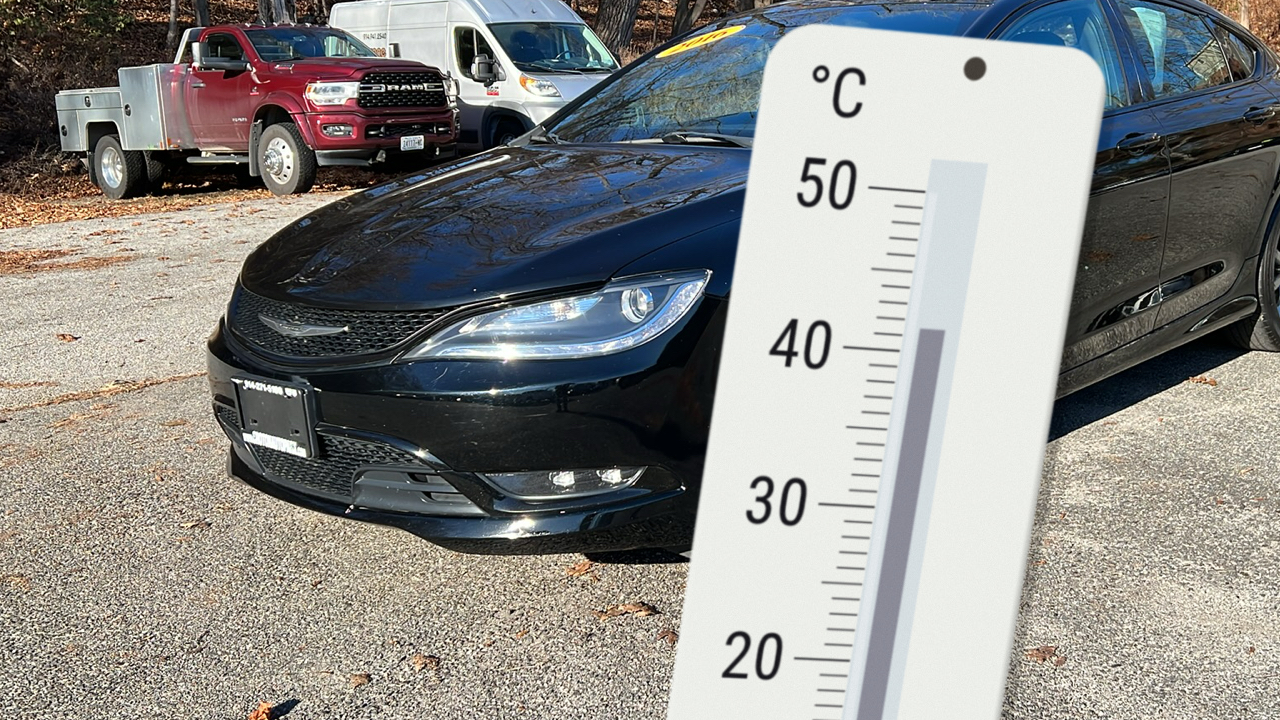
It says {"value": 41.5, "unit": "°C"}
